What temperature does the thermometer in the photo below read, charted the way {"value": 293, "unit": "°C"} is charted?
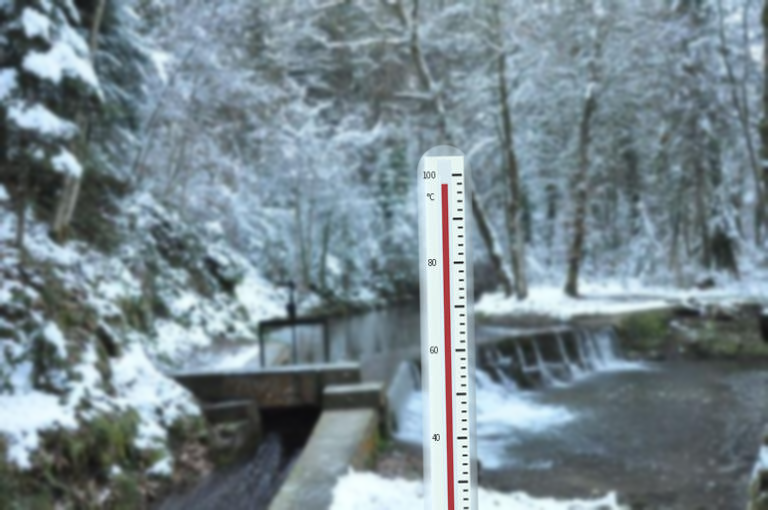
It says {"value": 98, "unit": "°C"}
